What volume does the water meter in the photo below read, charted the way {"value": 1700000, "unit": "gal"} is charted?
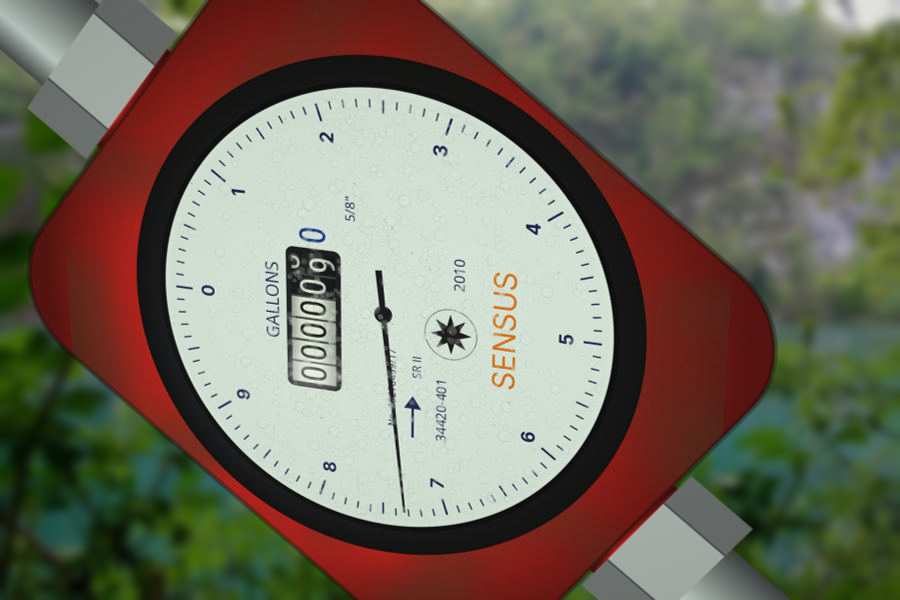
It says {"value": 87.3, "unit": "gal"}
